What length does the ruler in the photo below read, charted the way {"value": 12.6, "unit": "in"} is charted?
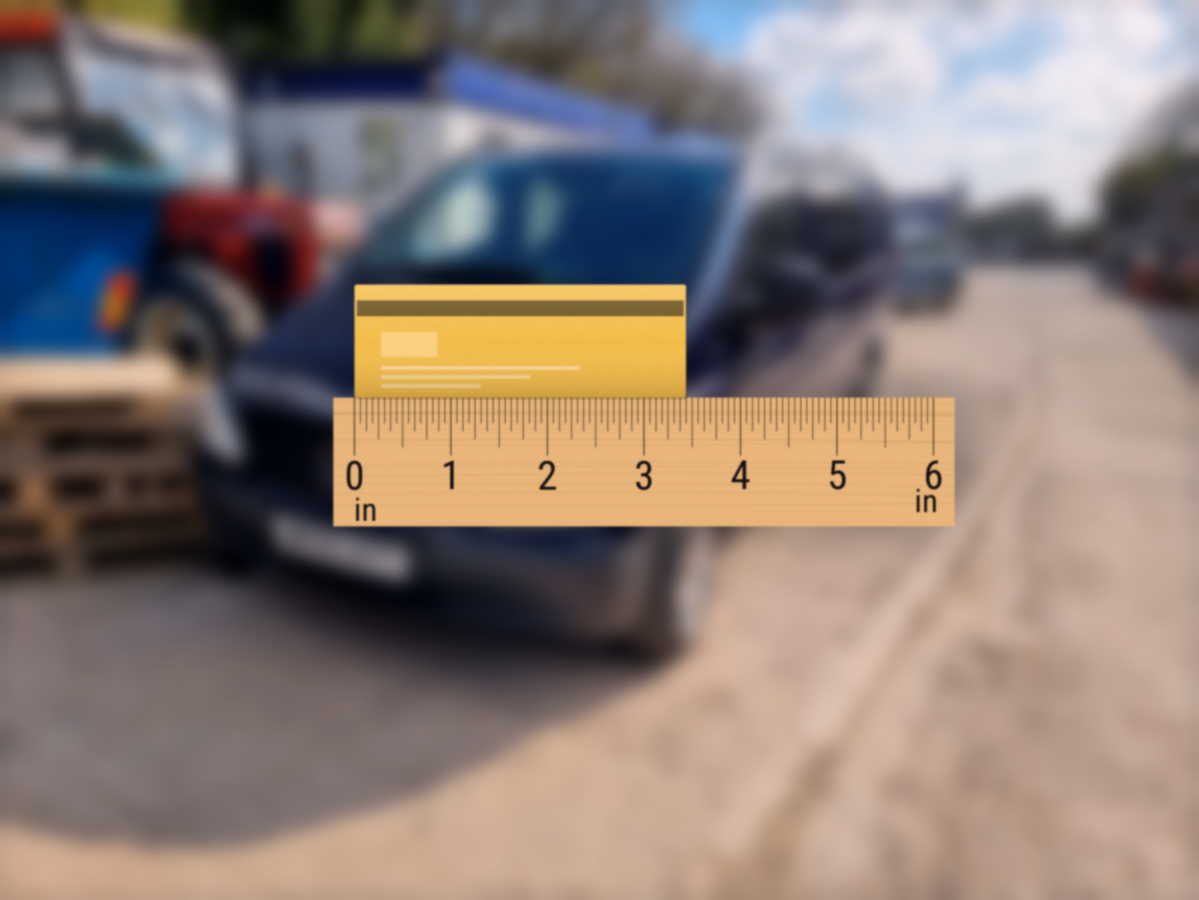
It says {"value": 3.4375, "unit": "in"}
